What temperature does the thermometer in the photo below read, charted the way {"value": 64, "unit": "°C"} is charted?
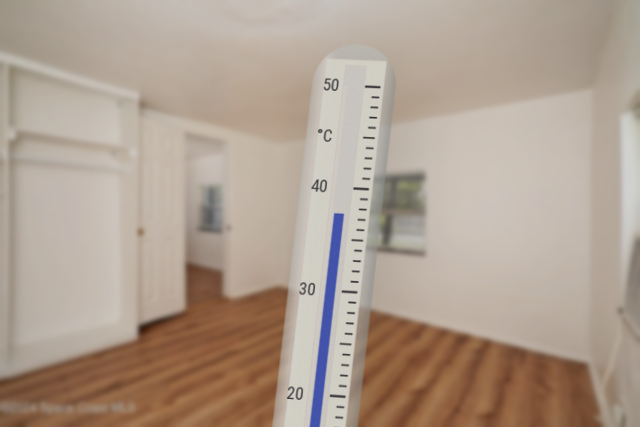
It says {"value": 37.5, "unit": "°C"}
